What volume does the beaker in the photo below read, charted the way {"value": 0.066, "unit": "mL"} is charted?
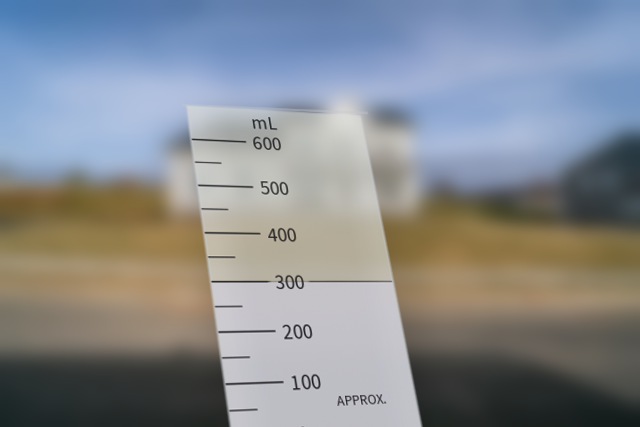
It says {"value": 300, "unit": "mL"}
